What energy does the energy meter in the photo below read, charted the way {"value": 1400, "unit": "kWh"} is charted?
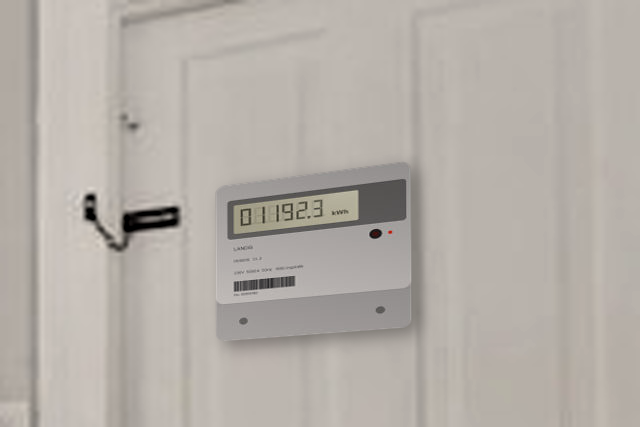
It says {"value": 1192.3, "unit": "kWh"}
